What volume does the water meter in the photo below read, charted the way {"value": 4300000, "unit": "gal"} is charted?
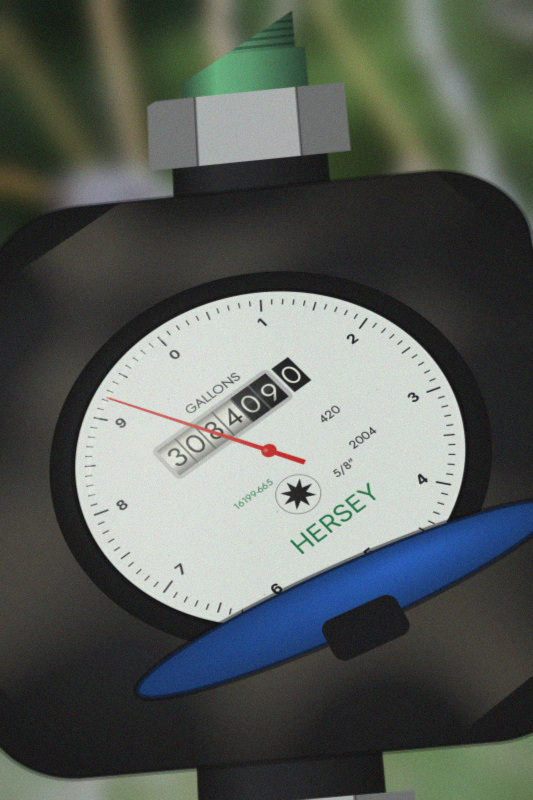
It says {"value": 3084089.2, "unit": "gal"}
